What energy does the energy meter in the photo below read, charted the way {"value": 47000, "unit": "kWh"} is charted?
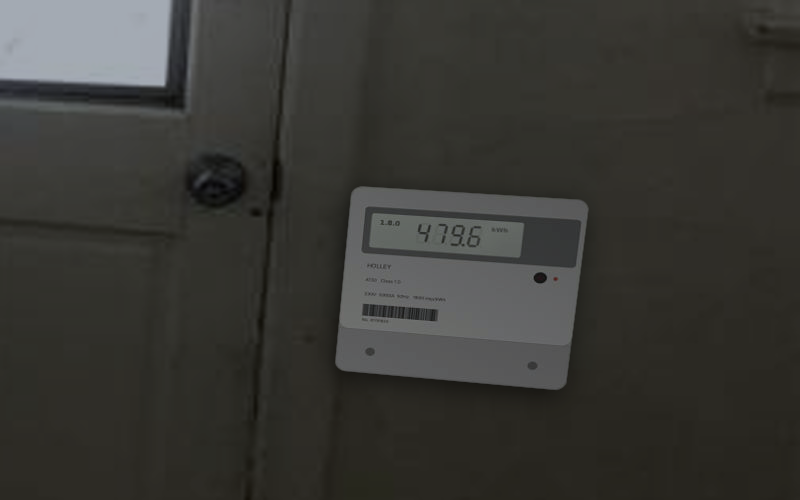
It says {"value": 479.6, "unit": "kWh"}
